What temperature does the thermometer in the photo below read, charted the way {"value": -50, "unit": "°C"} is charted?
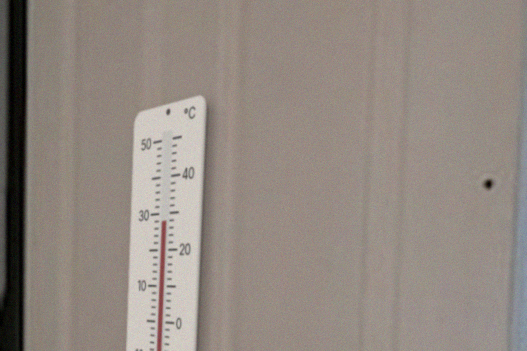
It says {"value": 28, "unit": "°C"}
